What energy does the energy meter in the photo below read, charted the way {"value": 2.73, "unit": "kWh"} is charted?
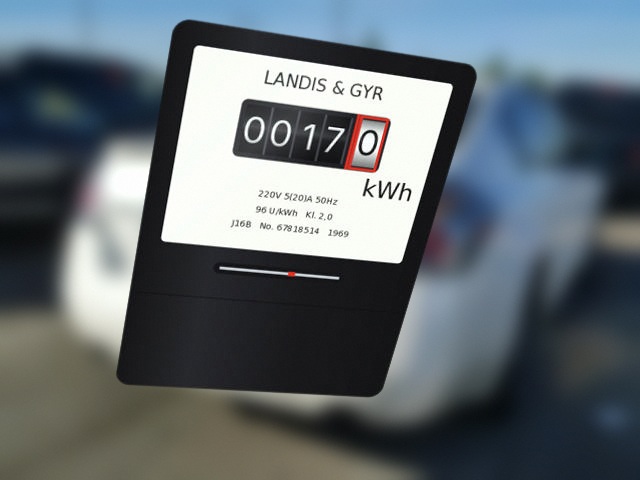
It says {"value": 17.0, "unit": "kWh"}
